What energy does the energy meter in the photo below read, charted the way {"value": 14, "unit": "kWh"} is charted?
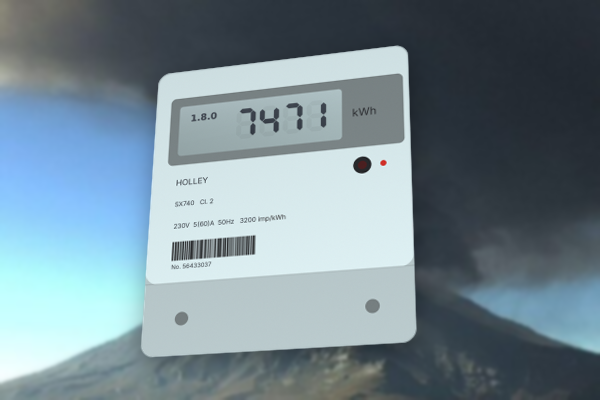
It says {"value": 7471, "unit": "kWh"}
